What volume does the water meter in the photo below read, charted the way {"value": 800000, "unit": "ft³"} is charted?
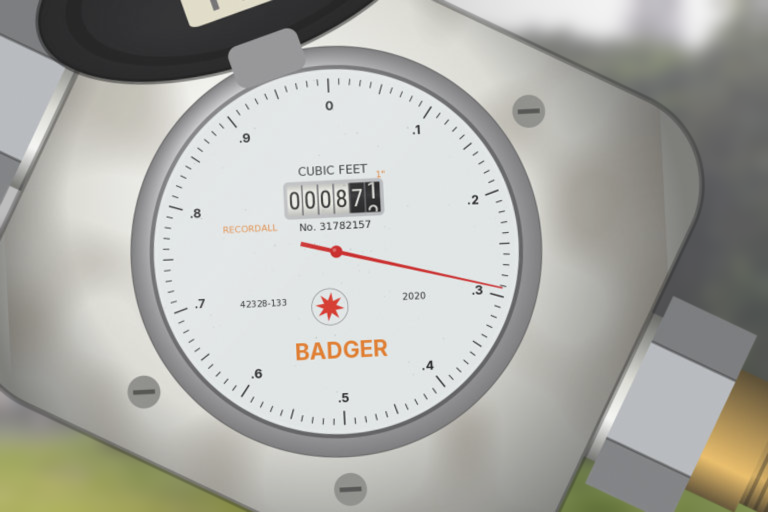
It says {"value": 871.29, "unit": "ft³"}
